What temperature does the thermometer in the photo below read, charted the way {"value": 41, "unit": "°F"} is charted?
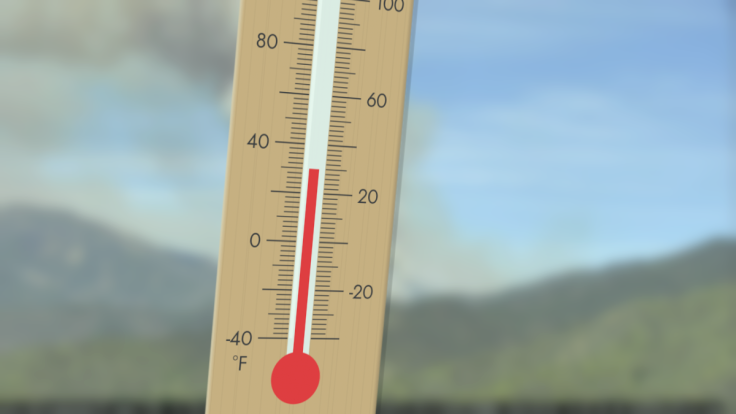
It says {"value": 30, "unit": "°F"}
